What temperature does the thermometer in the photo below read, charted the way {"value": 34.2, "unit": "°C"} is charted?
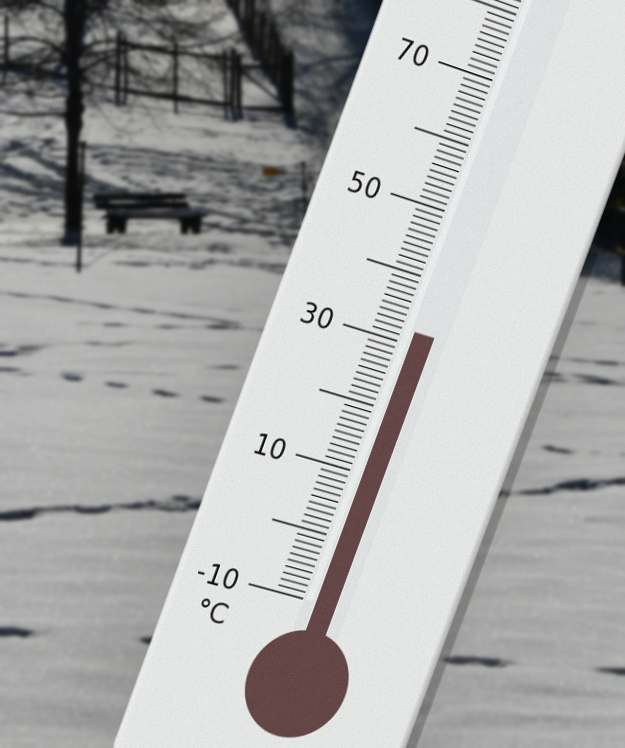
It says {"value": 32, "unit": "°C"}
